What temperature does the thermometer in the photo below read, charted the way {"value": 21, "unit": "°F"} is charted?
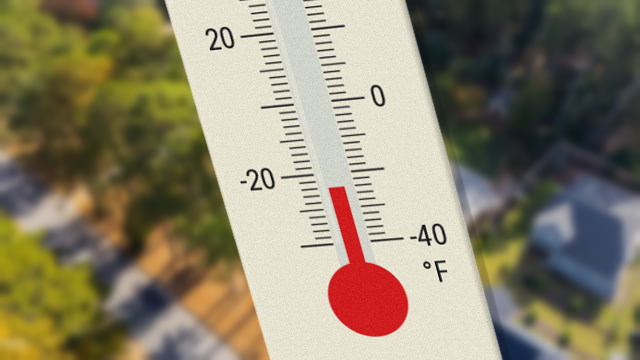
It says {"value": -24, "unit": "°F"}
